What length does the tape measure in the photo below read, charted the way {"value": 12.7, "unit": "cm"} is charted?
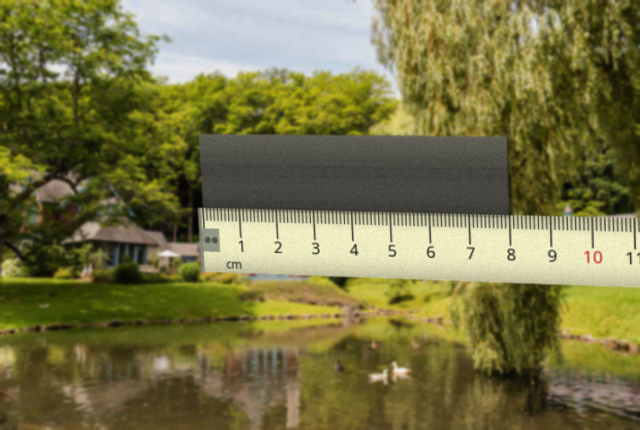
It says {"value": 8, "unit": "cm"}
